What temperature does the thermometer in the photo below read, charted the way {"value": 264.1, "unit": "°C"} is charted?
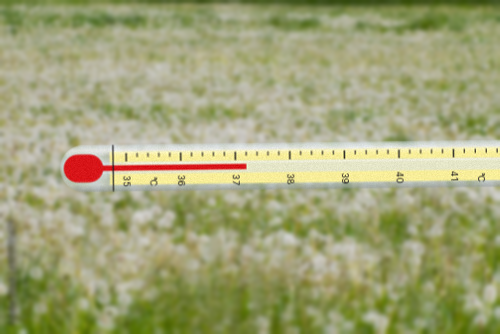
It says {"value": 37.2, "unit": "°C"}
